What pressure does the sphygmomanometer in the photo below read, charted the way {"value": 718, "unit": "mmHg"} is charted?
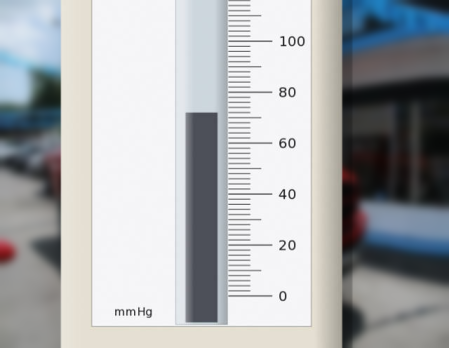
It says {"value": 72, "unit": "mmHg"}
